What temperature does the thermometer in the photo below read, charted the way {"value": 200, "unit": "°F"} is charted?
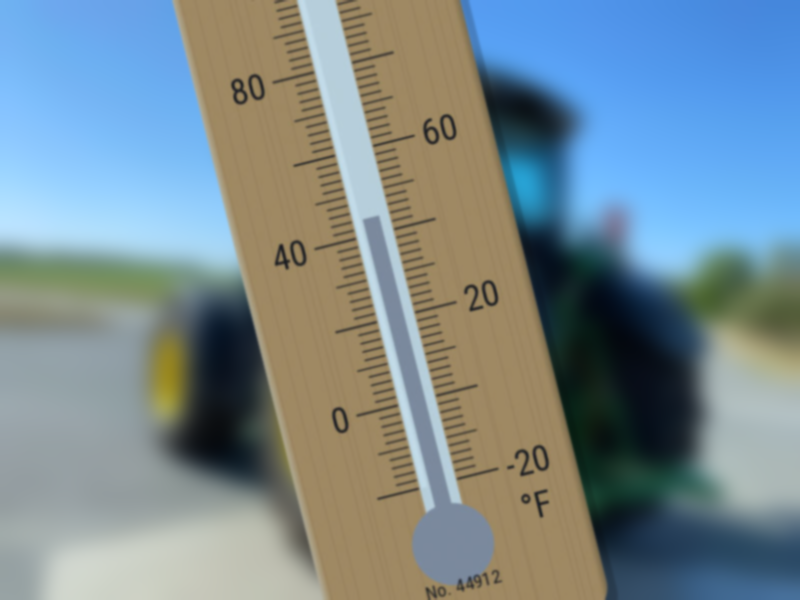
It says {"value": 44, "unit": "°F"}
